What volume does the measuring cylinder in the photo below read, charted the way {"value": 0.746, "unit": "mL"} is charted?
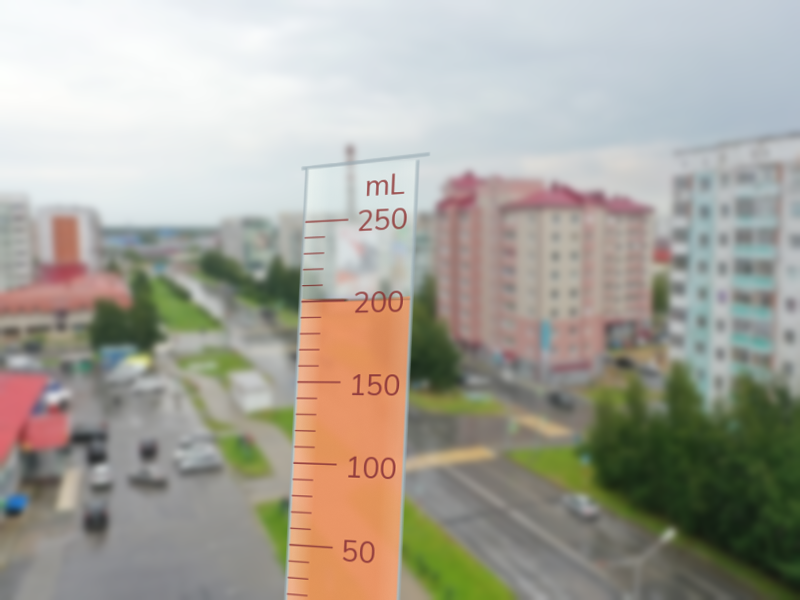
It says {"value": 200, "unit": "mL"}
